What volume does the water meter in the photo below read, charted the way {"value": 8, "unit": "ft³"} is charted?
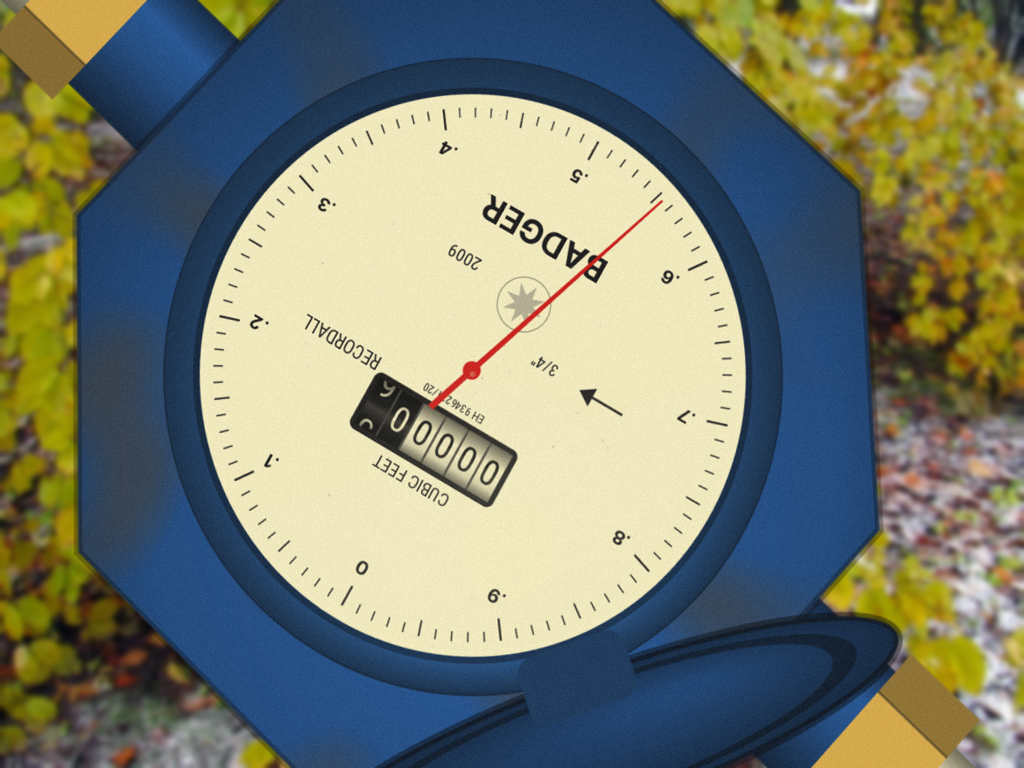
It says {"value": 5.55, "unit": "ft³"}
